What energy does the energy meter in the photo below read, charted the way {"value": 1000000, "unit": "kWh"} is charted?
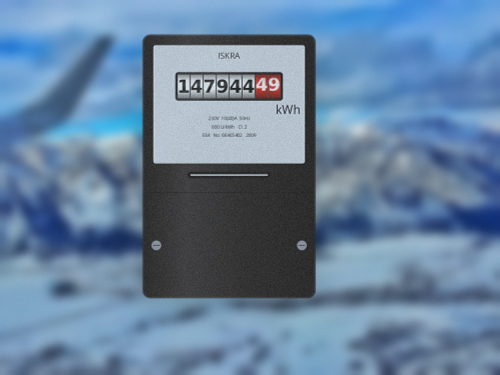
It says {"value": 147944.49, "unit": "kWh"}
